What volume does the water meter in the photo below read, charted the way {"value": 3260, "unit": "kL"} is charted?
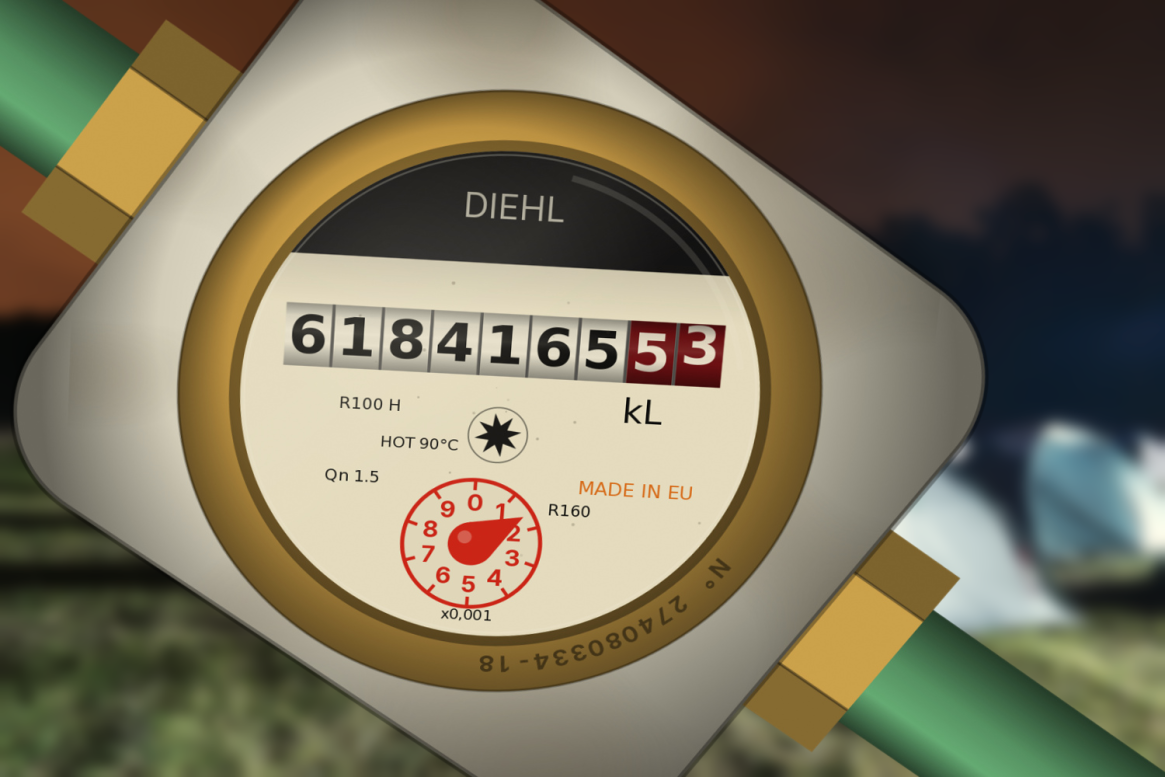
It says {"value": 6184165.531, "unit": "kL"}
